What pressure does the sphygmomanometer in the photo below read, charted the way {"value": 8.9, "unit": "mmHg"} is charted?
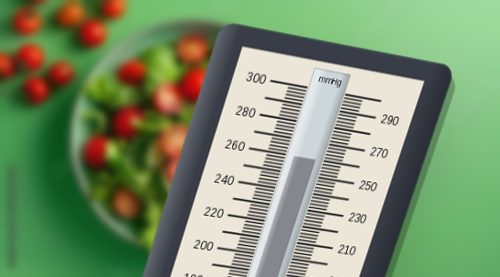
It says {"value": 260, "unit": "mmHg"}
